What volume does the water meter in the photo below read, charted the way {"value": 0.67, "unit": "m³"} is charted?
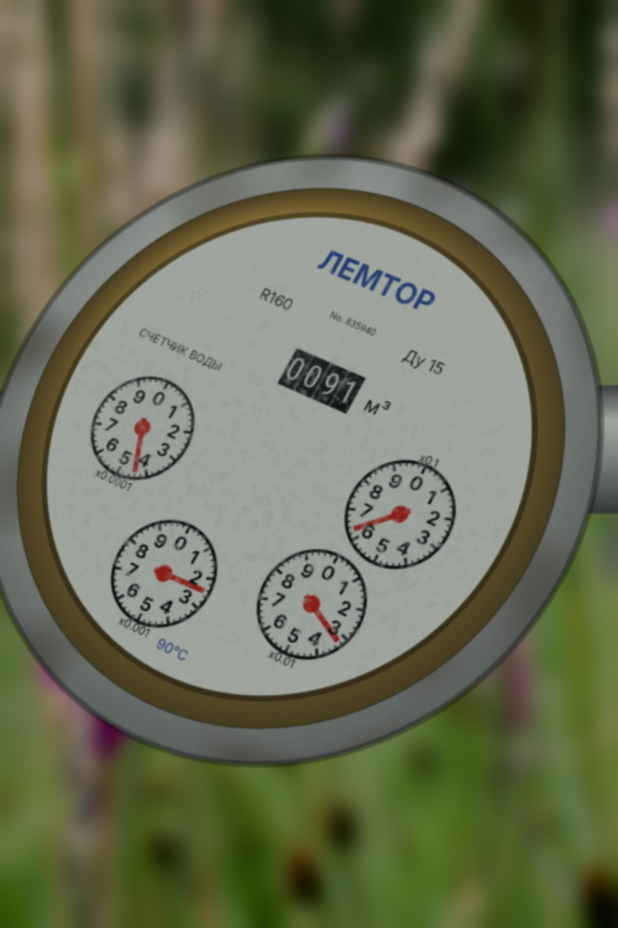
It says {"value": 91.6324, "unit": "m³"}
